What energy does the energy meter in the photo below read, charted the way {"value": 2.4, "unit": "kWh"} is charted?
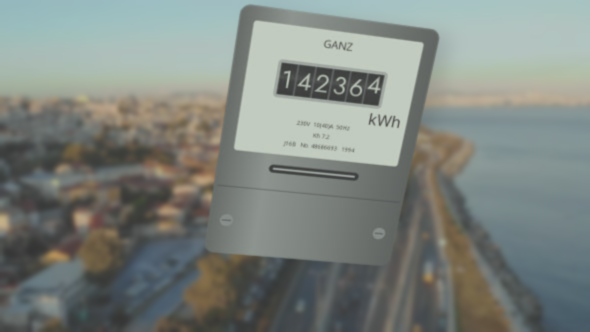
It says {"value": 142364, "unit": "kWh"}
